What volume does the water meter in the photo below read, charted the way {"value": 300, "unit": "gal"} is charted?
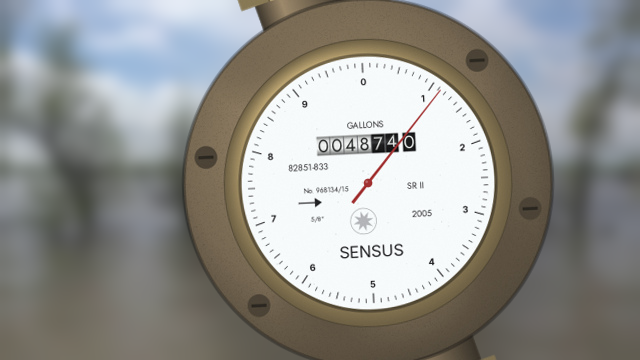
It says {"value": 48741.1, "unit": "gal"}
